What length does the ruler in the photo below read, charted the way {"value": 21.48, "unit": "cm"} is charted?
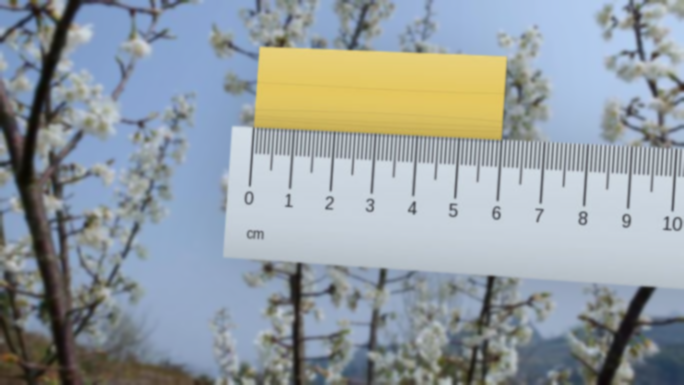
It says {"value": 6, "unit": "cm"}
